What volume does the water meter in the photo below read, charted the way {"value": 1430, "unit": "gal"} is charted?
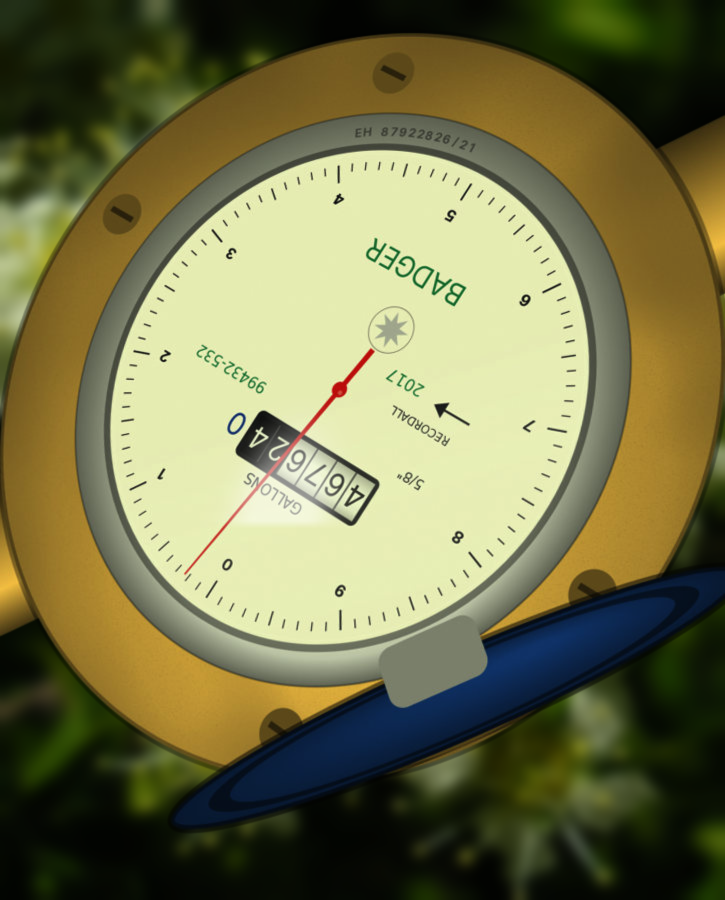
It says {"value": 4676240.2, "unit": "gal"}
